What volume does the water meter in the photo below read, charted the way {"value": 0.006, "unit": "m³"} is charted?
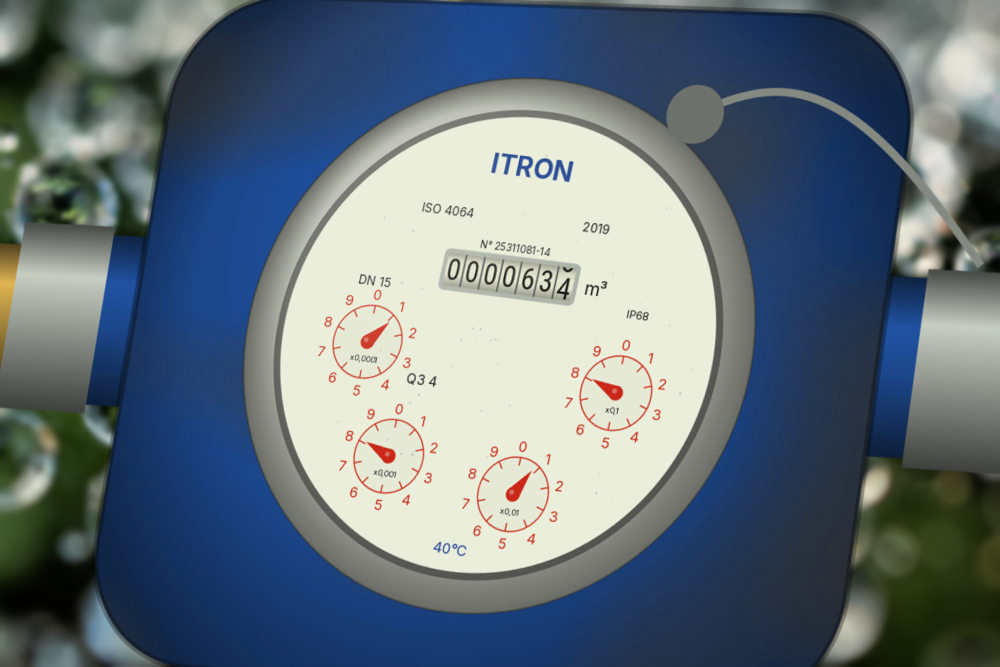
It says {"value": 633.8081, "unit": "m³"}
